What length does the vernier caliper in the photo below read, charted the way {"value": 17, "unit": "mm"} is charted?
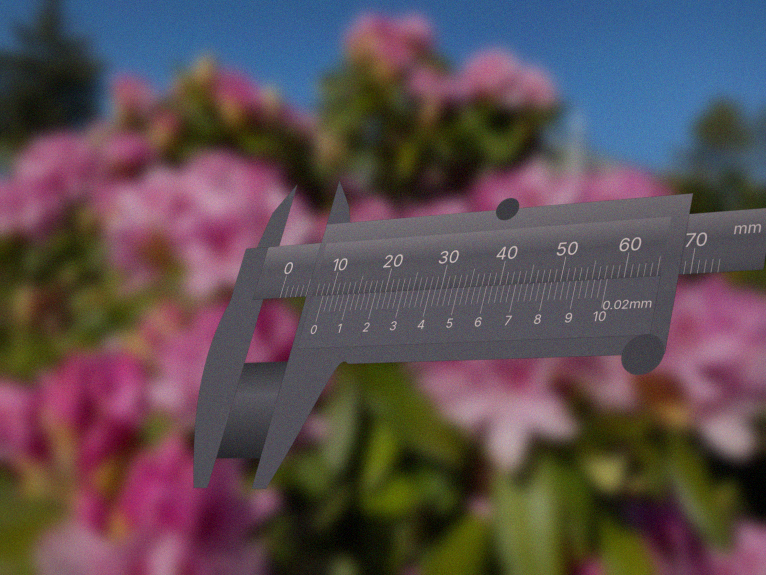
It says {"value": 8.4, "unit": "mm"}
